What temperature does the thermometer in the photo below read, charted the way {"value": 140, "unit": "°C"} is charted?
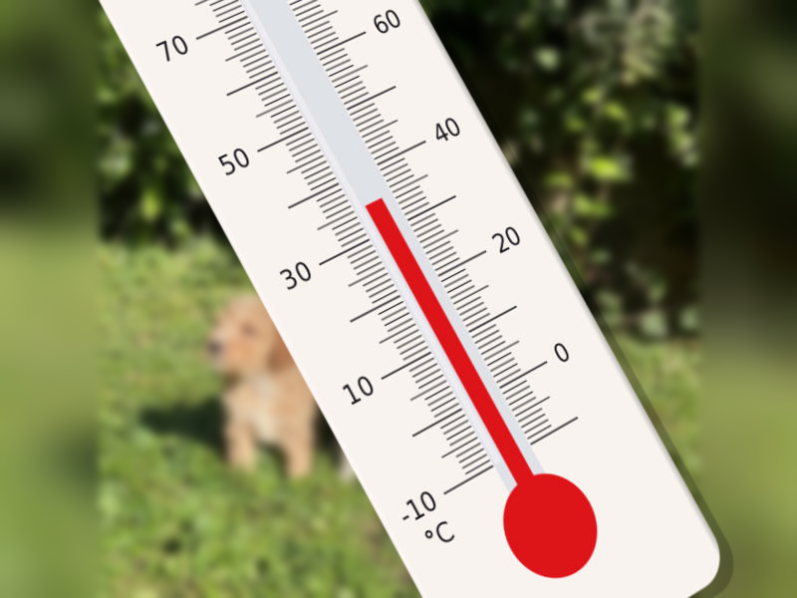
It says {"value": 35, "unit": "°C"}
